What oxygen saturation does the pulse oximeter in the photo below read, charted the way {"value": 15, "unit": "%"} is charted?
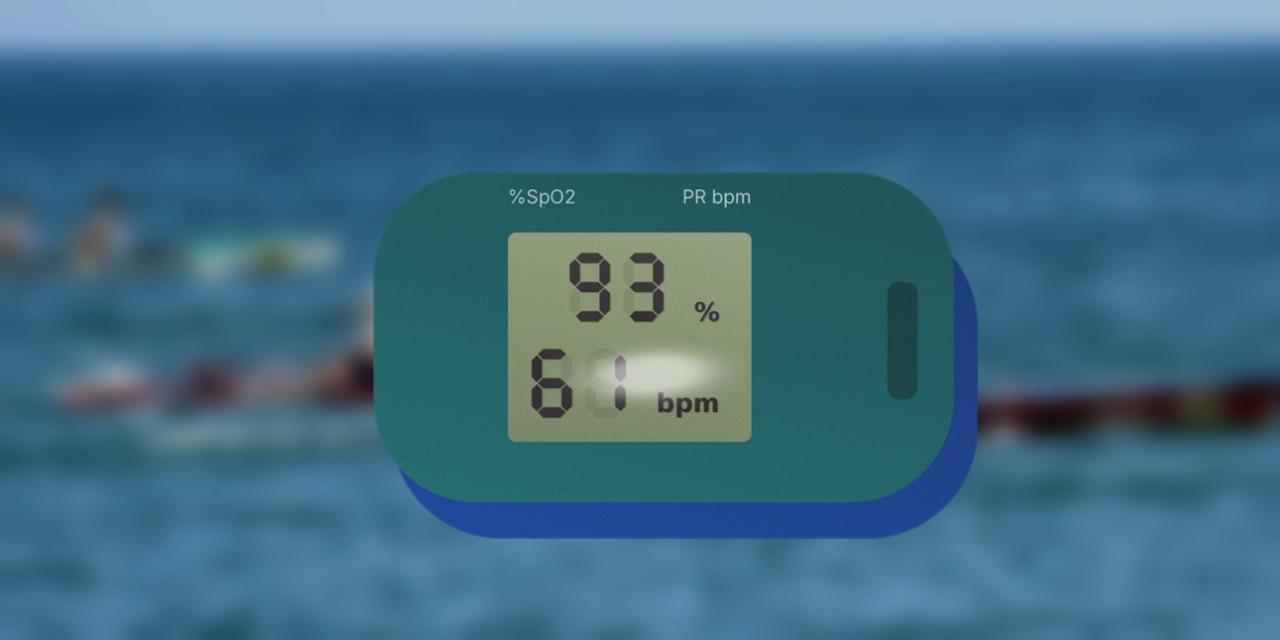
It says {"value": 93, "unit": "%"}
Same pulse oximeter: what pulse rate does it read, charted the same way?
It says {"value": 61, "unit": "bpm"}
